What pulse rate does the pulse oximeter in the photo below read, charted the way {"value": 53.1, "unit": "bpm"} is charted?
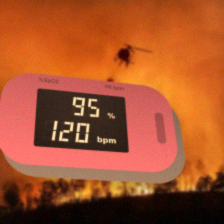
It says {"value": 120, "unit": "bpm"}
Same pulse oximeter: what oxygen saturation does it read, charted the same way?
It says {"value": 95, "unit": "%"}
